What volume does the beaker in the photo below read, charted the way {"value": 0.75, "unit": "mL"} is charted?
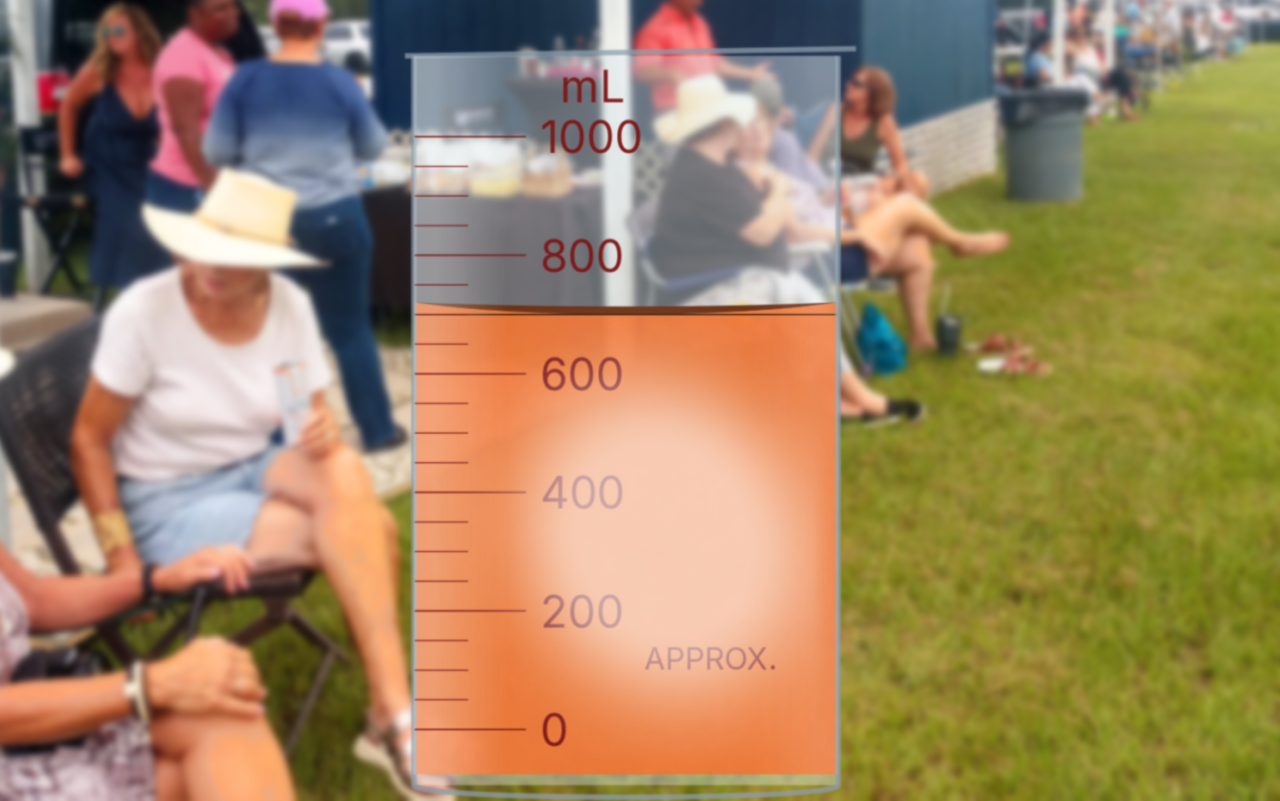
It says {"value": 700, "unit": "mL"}
